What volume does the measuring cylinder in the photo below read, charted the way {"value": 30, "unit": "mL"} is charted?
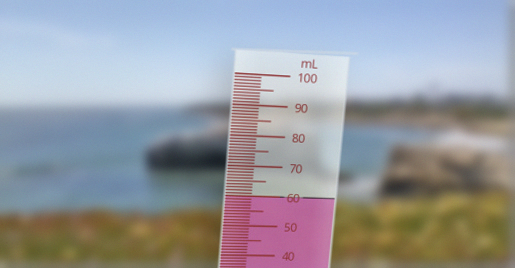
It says {"value": 60, "unit": "mL"}
